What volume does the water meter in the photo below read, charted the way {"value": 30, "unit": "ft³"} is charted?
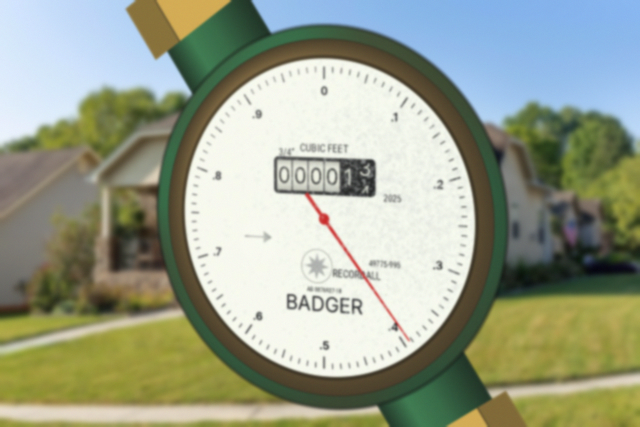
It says {"value": 13.39, "unit": "ft³"}
